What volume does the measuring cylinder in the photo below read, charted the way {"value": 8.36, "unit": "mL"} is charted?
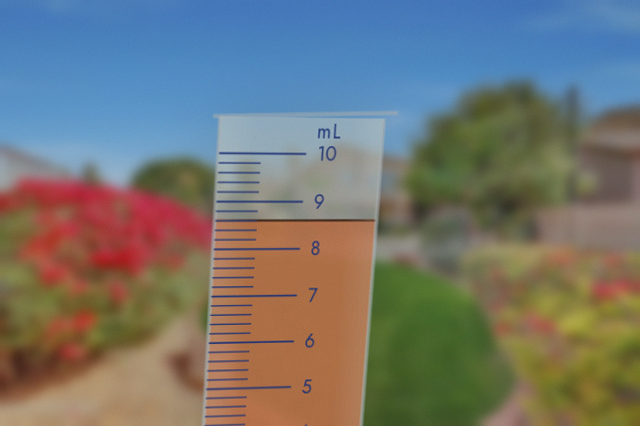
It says {"value": 8.6, "unit": "mL"}
